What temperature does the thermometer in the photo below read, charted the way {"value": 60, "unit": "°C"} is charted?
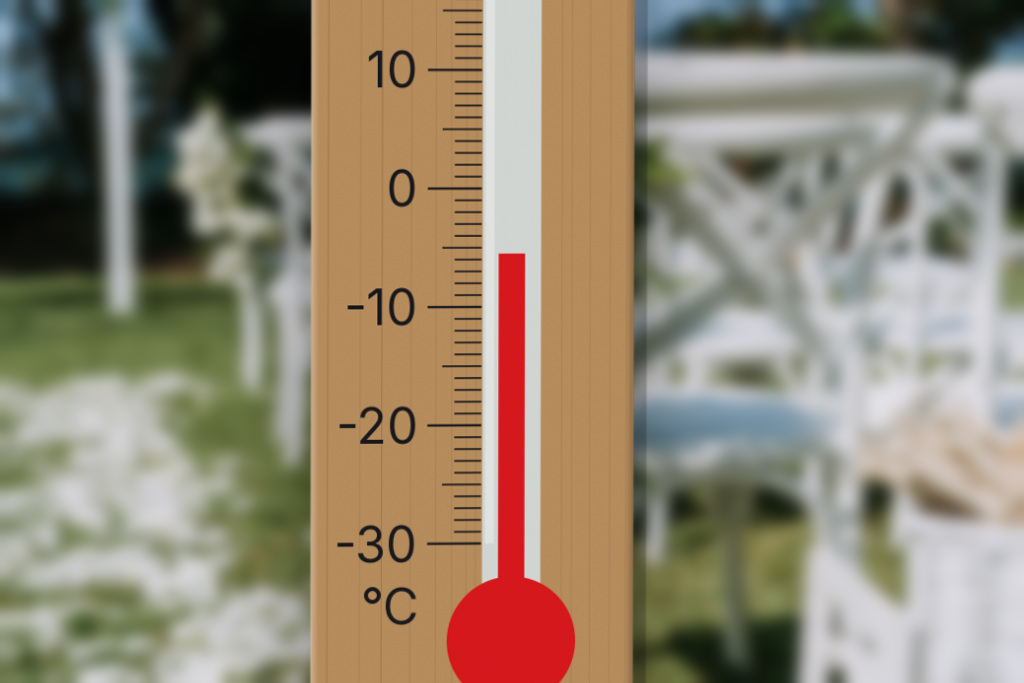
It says {"value": -5.5, "unit": "°C"}
